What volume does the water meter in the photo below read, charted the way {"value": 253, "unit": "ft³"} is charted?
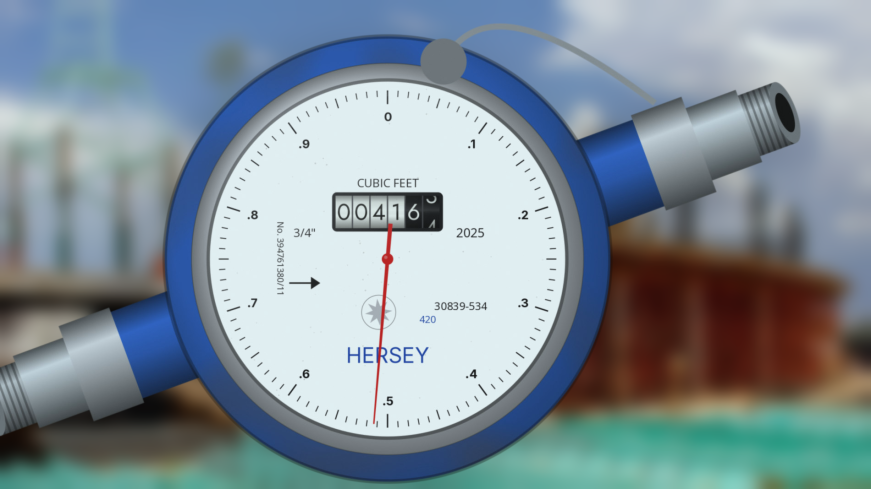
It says {"value": 4163.51, "unit": "ft³"}
